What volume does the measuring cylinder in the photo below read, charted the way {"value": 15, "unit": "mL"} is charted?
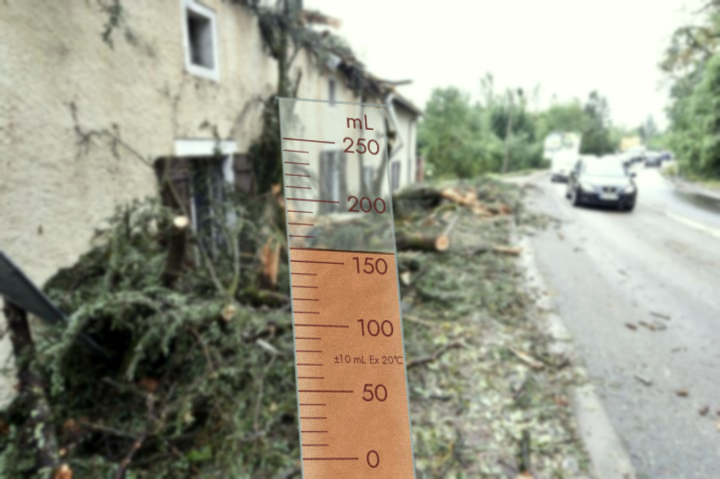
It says {"value": 160, "unit": "mL"}
